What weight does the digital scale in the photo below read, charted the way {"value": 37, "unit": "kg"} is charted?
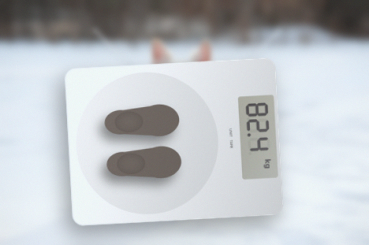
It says {"value": 82.4, "unit": "kg"}
